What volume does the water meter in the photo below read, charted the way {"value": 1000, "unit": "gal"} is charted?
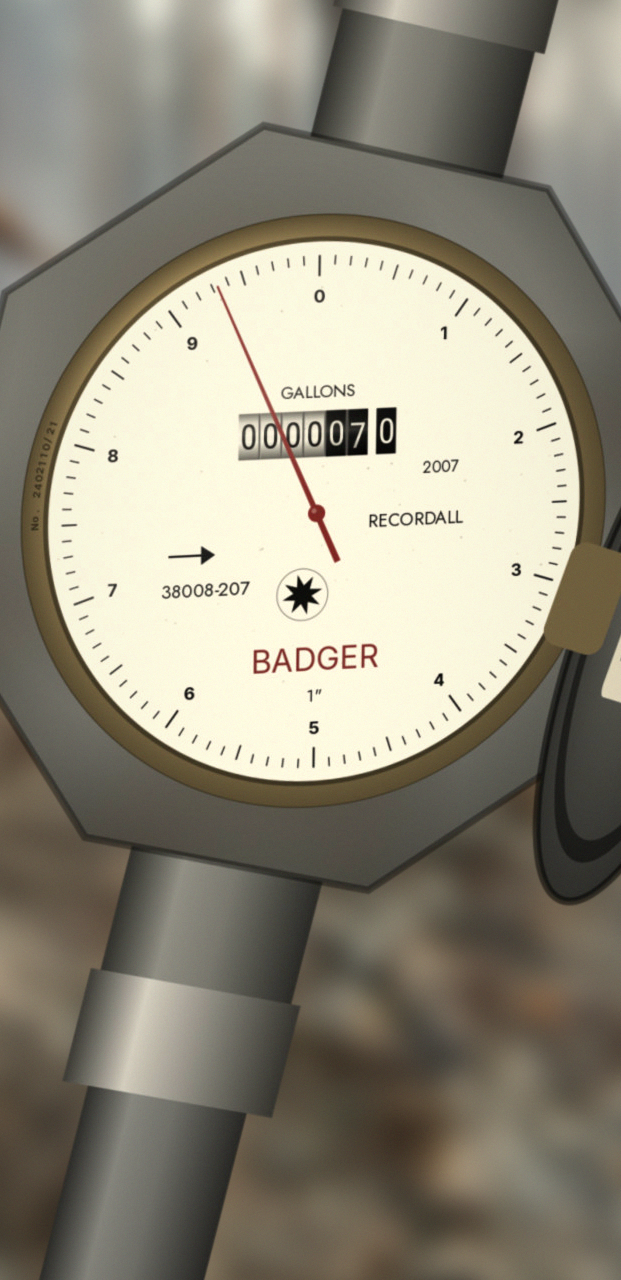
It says {"value": 69.3, "unit": "gal"}
